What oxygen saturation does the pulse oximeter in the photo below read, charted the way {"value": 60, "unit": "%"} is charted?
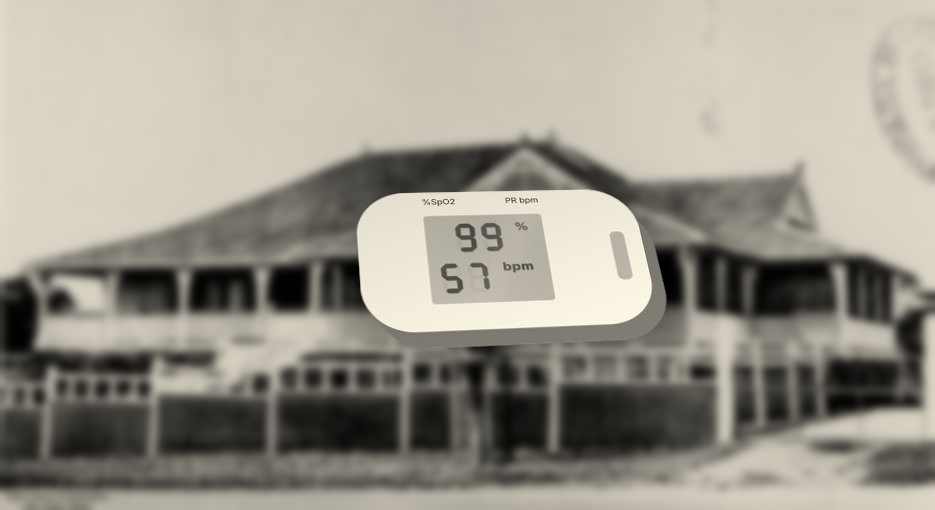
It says {"value": 99, "unit": "%"}
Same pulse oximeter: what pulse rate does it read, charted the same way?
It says {"value": 57, "unit": "bpm"}
